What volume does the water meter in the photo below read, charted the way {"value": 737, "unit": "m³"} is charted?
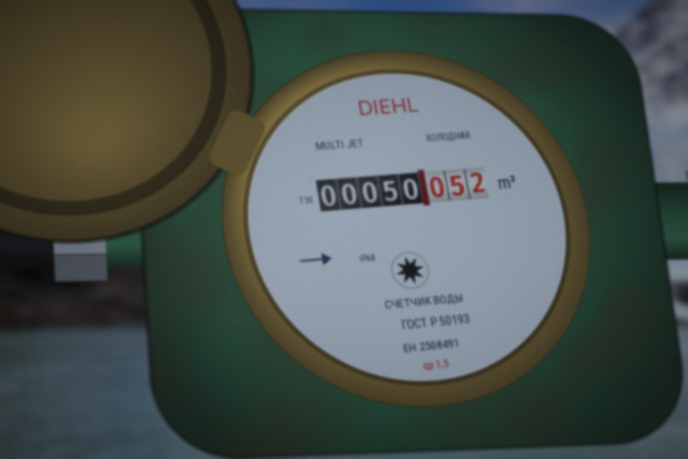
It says {"value": 50.052, "unit": "m³"}
